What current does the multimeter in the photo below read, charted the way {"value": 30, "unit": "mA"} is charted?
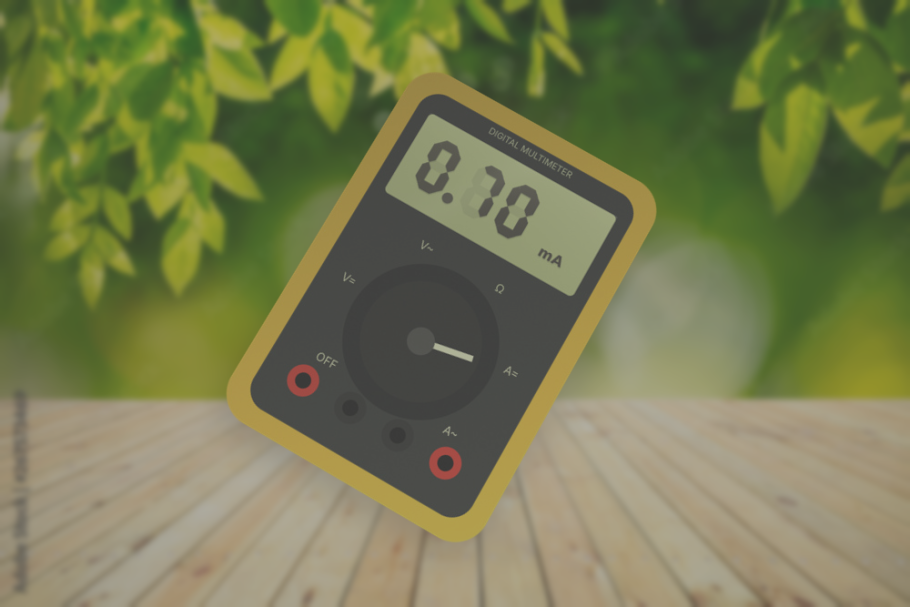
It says {"value": 0.70, "unit": "mA"}
